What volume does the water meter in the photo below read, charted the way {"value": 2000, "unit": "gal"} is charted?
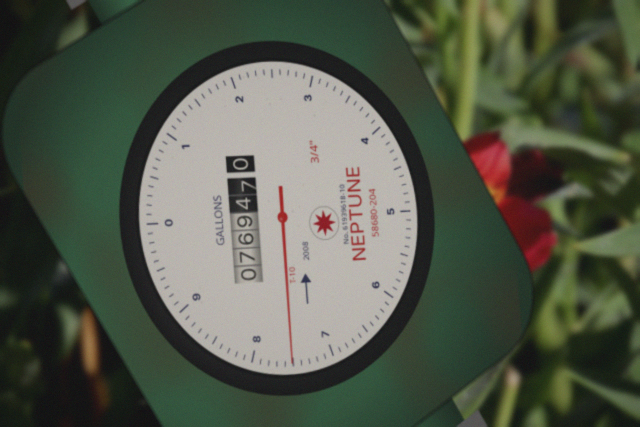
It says {"value": 769467.5, "unit": "gal"}
